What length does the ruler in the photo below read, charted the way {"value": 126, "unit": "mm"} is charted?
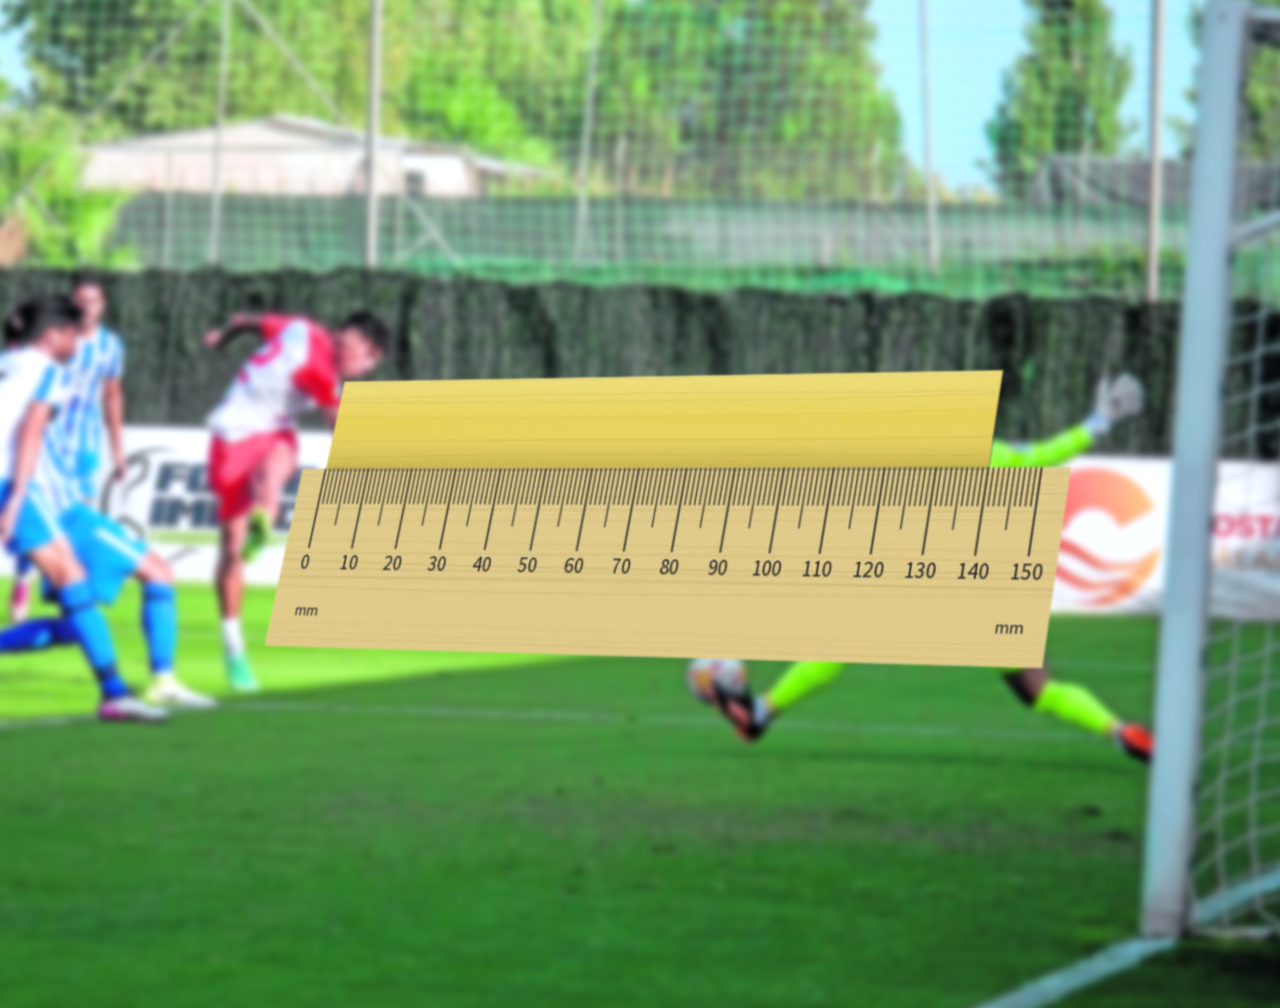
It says {"value": 140, "unit": "mm"}
